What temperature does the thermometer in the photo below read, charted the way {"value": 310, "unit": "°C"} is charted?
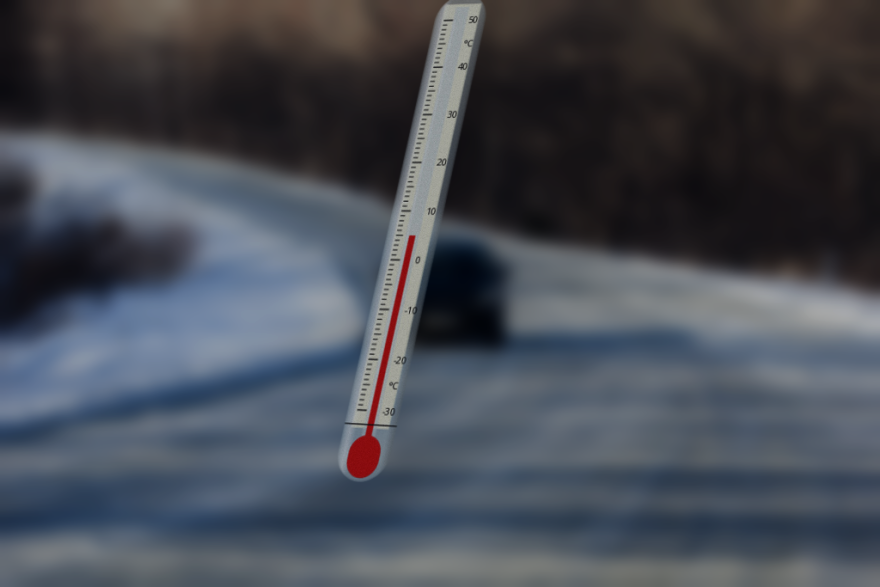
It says {"value": 5, "unit": "°C"}
